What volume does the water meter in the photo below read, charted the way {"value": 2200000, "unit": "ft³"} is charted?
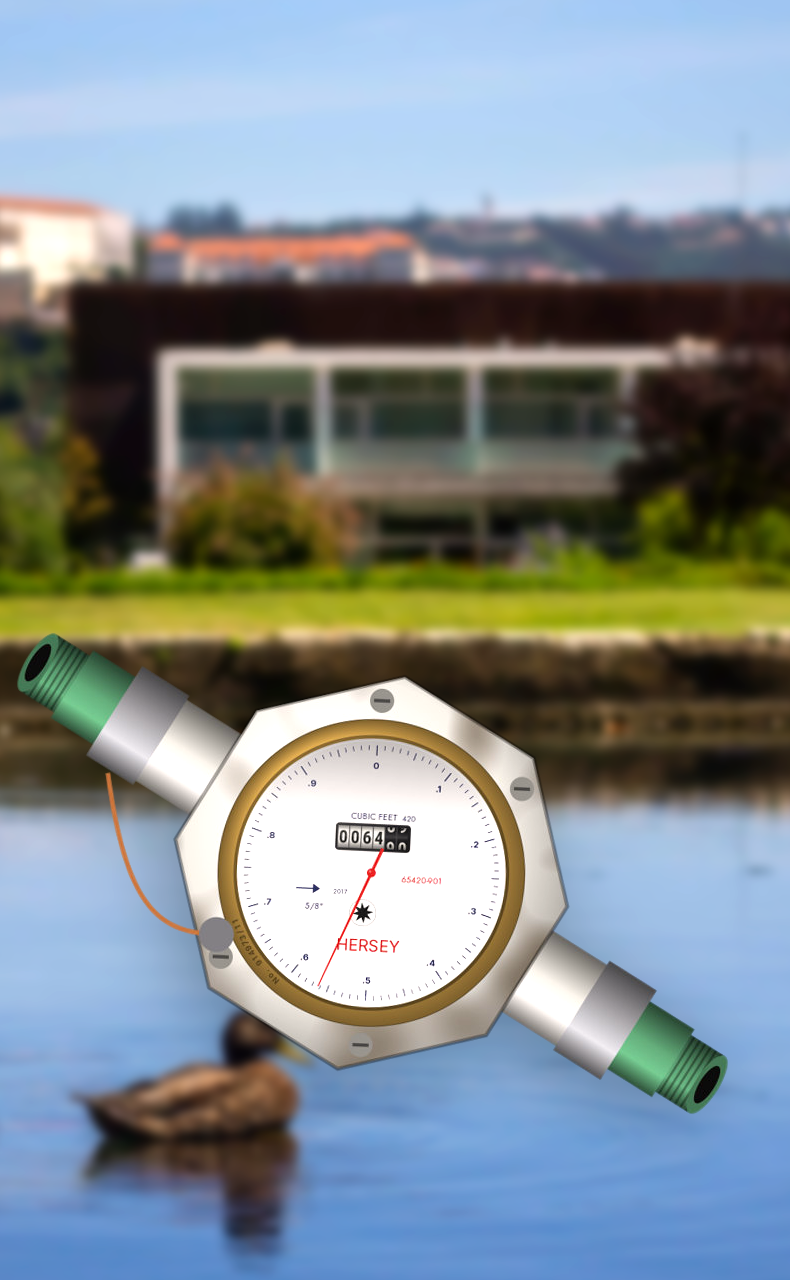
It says {"value": 6489.56, "unit": "ft³"}
